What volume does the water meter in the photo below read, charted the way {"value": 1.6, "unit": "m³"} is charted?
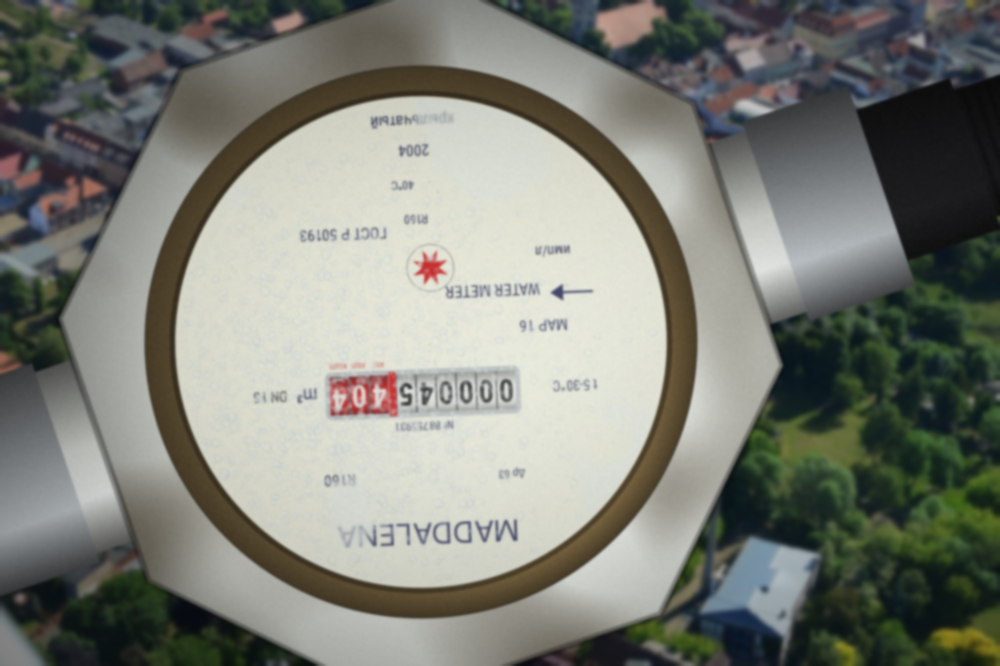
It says {"value": 45.404, "unit": "m³"}
